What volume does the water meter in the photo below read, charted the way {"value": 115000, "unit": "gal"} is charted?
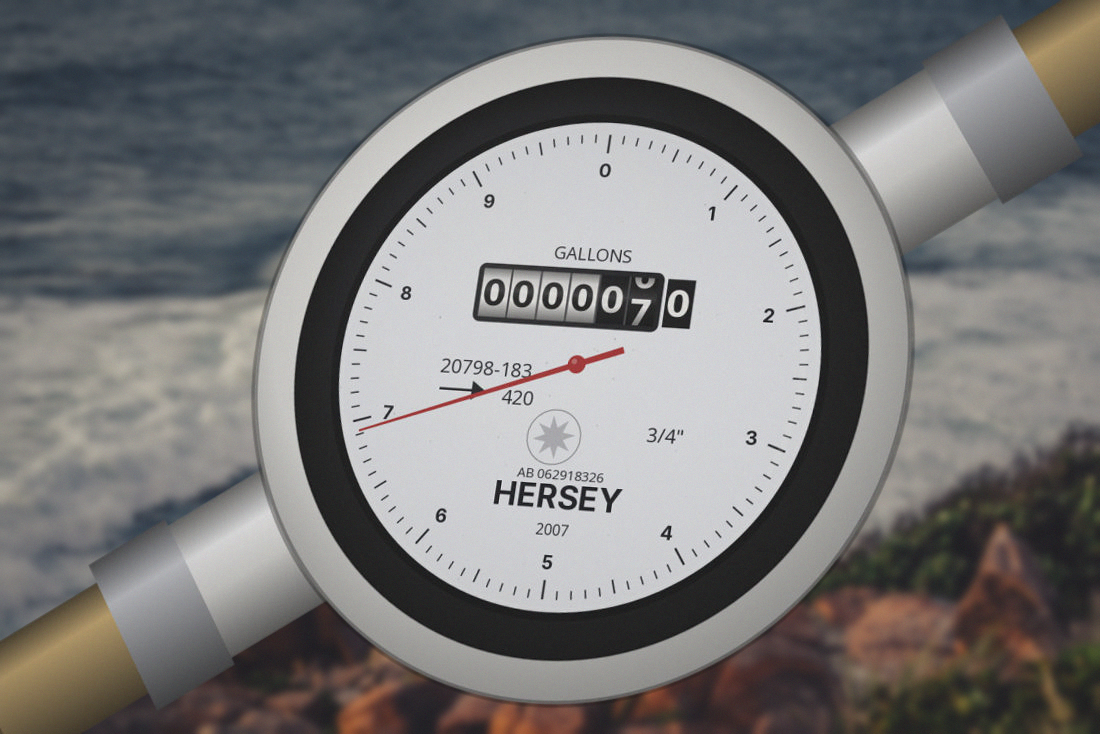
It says {"value": 66.9, "unit": "gal"}
